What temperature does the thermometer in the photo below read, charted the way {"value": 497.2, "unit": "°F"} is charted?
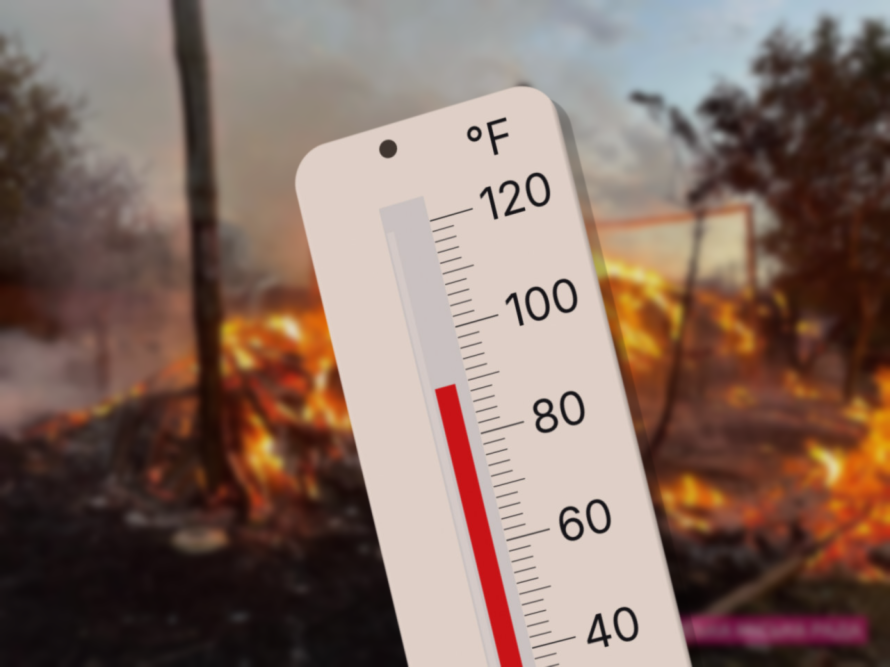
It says {"value": 90, "unit": "°F"}
